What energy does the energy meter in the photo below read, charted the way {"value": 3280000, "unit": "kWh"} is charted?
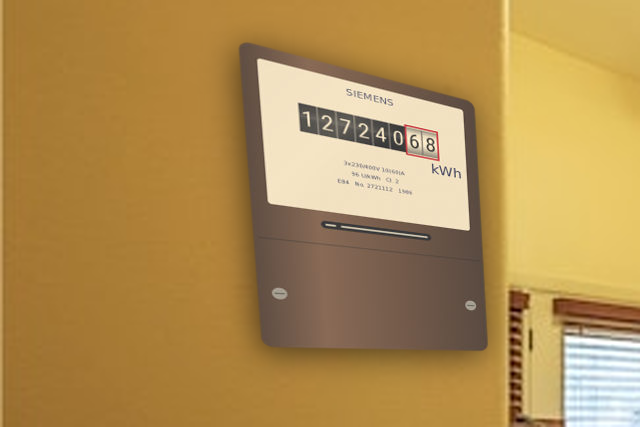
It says {"value": 127240.68, "unit": "kWh"}
